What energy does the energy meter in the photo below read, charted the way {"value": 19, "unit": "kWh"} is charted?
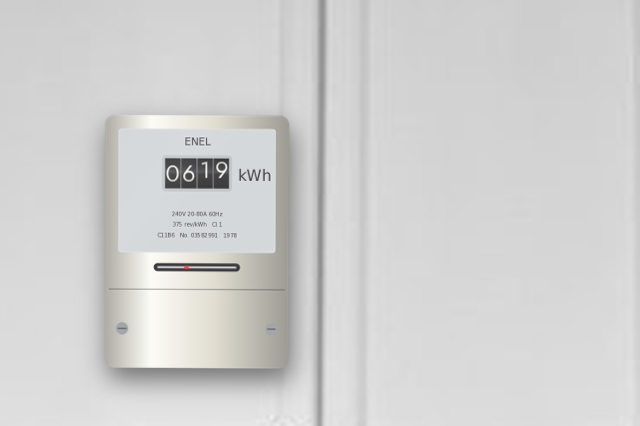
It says {"value": 619, "unit": "kWh"}
